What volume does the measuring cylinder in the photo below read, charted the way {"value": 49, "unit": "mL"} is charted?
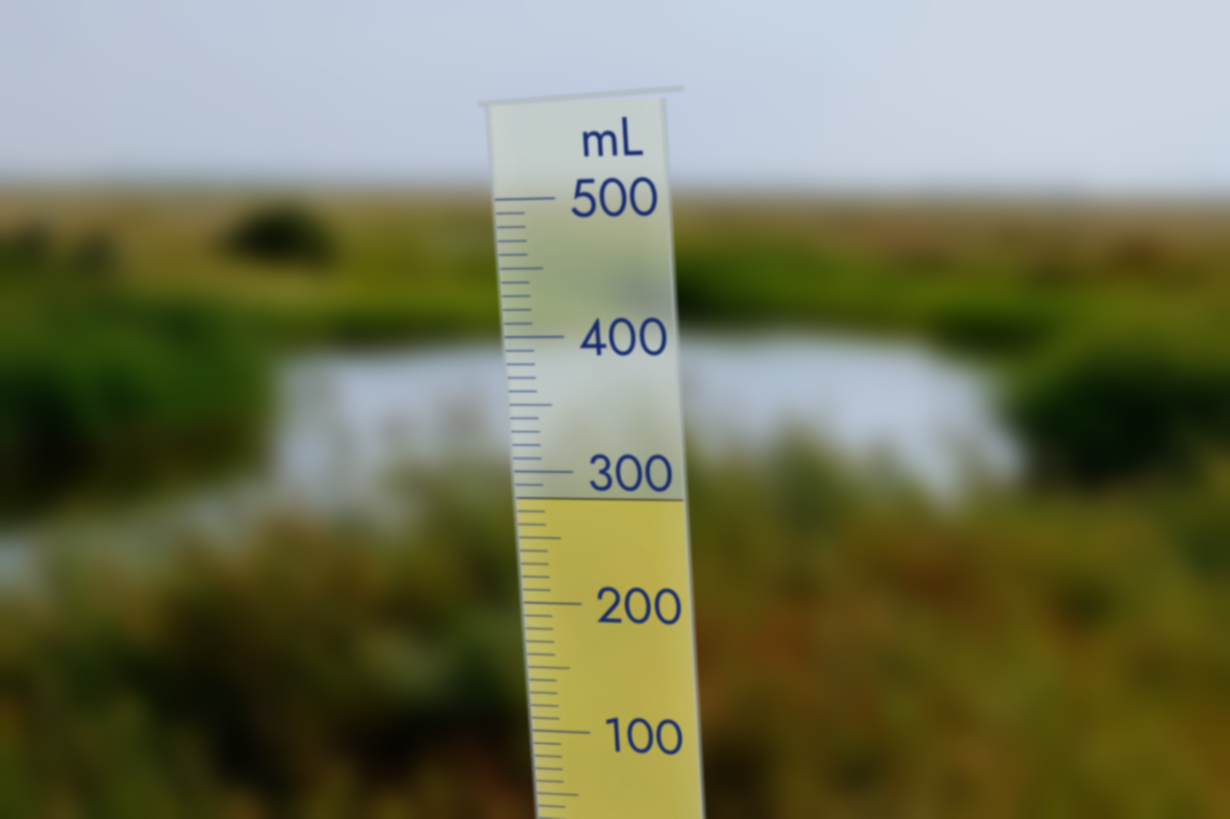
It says {"value": 280, "unit": "mL"}
